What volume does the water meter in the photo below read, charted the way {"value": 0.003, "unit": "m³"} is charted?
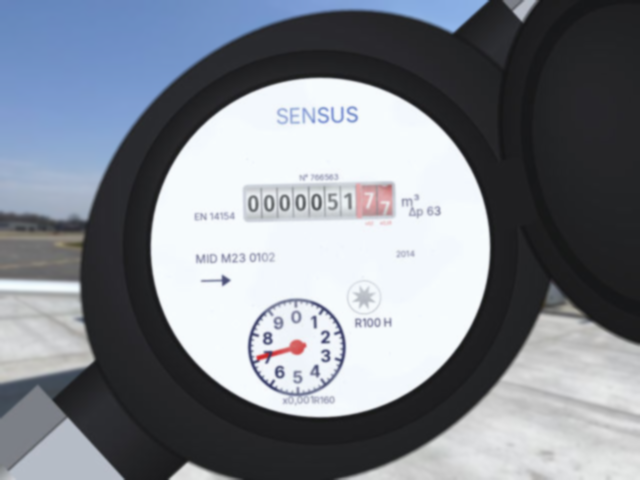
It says {"value": 51.767, "unit": "m³"}
